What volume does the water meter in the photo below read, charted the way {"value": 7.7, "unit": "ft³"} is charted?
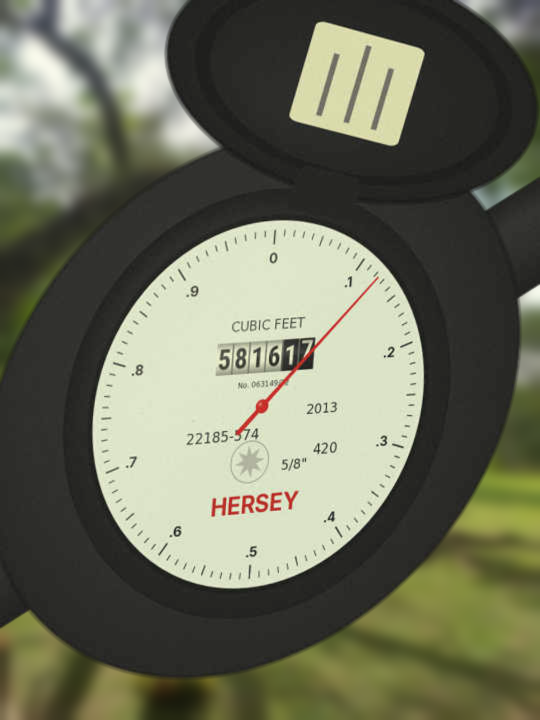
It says {"value": 581617.12, "unit": "ft³"}
